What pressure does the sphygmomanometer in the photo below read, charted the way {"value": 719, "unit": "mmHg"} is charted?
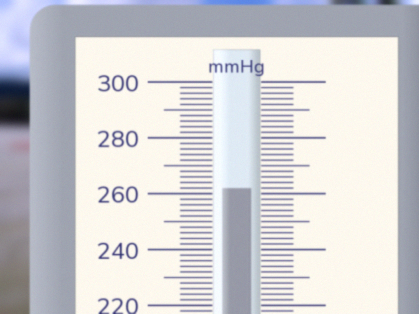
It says {"value": 262, "unit": "mmHg"}
